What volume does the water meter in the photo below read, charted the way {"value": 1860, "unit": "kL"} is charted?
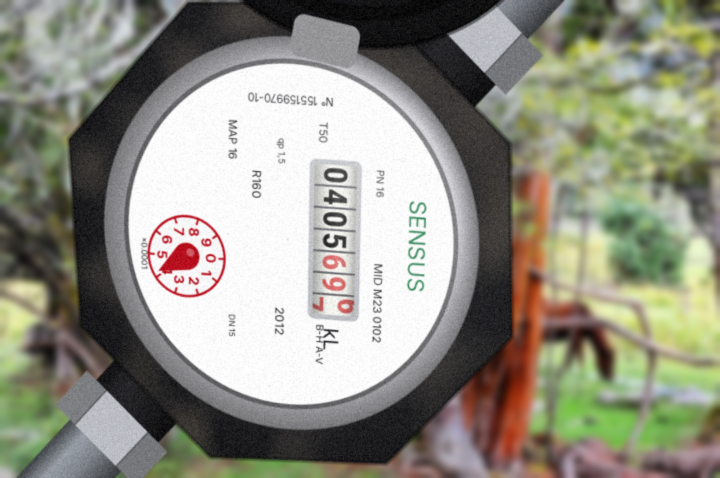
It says {"value": 405.6964, "unit": "kL"}
